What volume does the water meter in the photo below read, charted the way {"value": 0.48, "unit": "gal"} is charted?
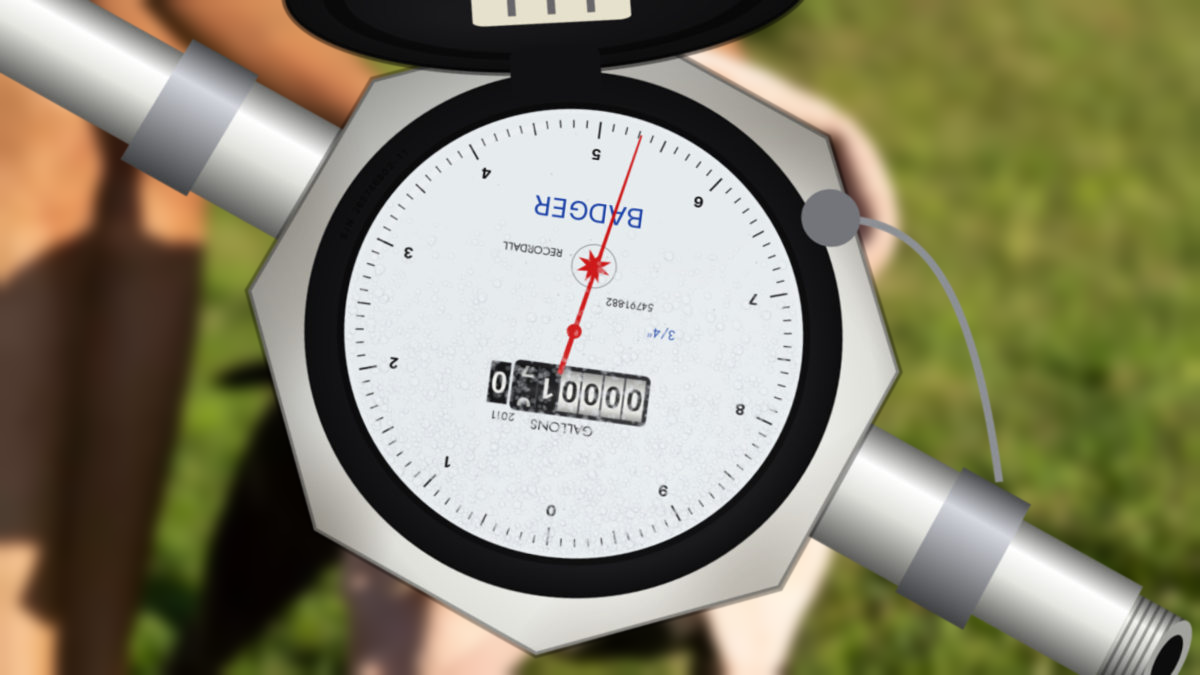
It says {"value": 165.3, "unit": "gal"}
